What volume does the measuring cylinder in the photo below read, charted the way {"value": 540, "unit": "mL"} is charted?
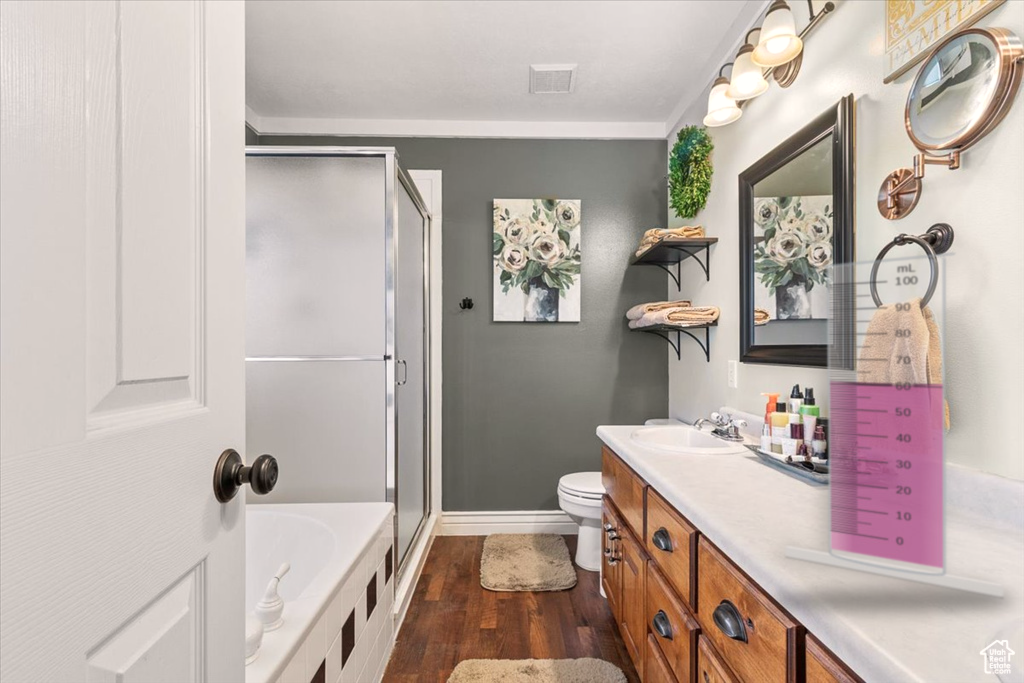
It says {"value": 60, "unit": "mL"}
